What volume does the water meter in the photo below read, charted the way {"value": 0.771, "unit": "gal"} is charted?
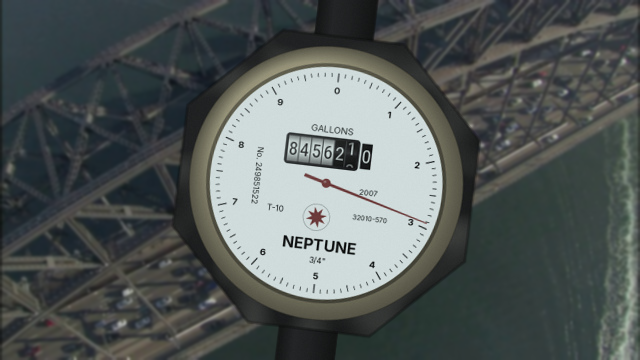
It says {"value": 8456212.9, "unit": "gal"}
